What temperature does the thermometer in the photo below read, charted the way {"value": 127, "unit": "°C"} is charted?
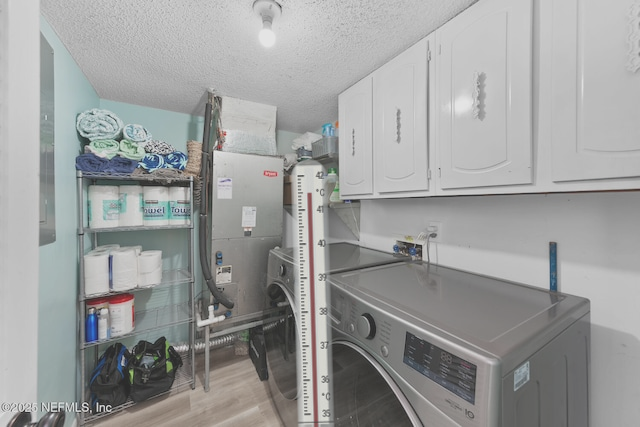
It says {"value": 41.5, "unit": "°C"}
